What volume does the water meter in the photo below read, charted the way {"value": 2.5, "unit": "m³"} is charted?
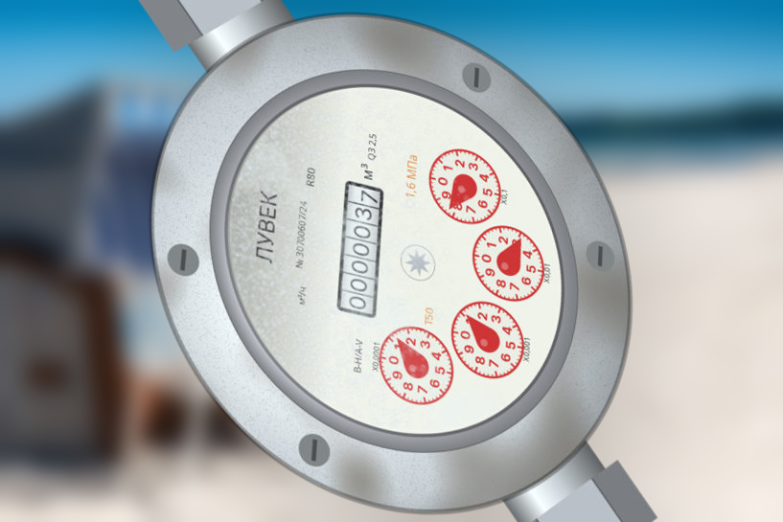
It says {"value": 36.8311, "unit": "m³"}
